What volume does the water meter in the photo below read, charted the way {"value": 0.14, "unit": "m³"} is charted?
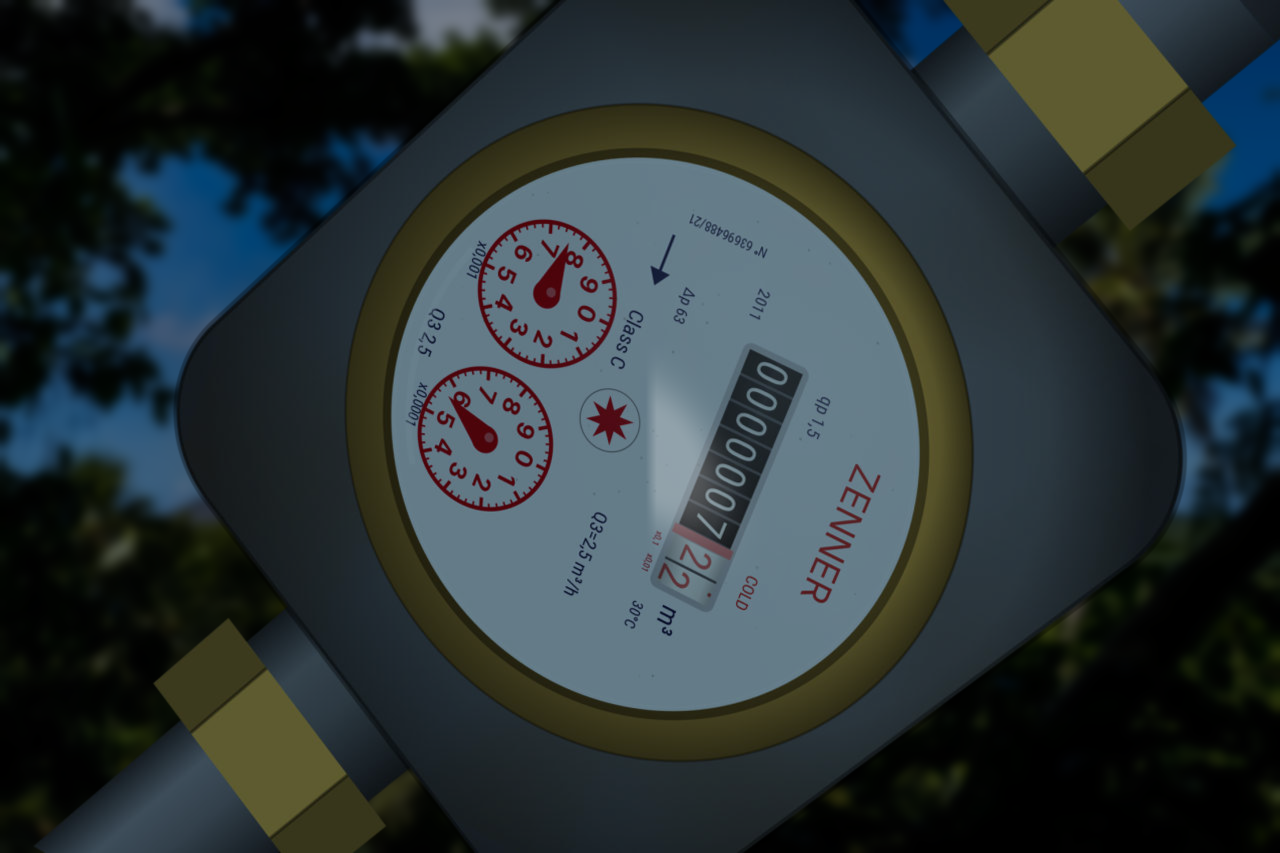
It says {"value": 7.2175, "unit": "m³"}
